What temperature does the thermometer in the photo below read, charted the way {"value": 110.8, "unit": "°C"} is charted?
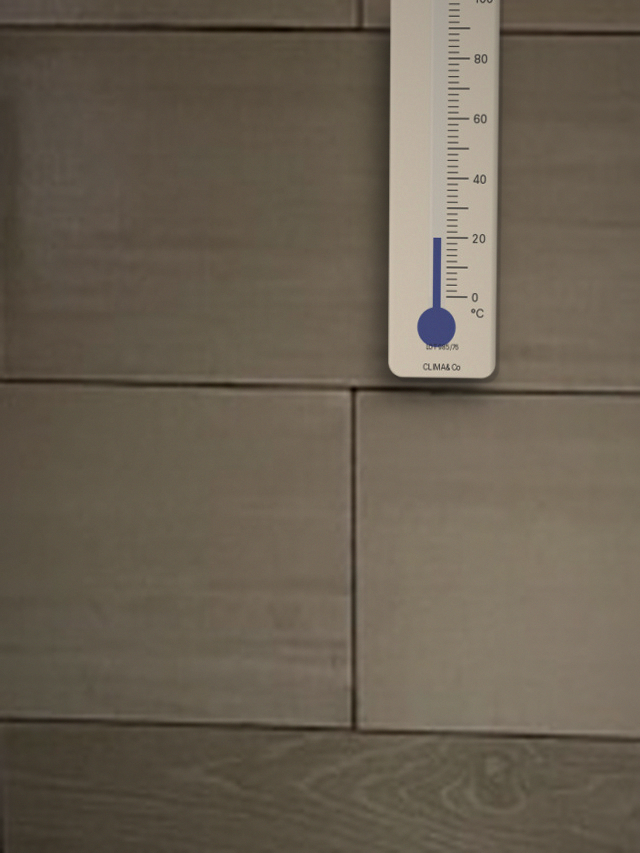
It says {"value": 20, "unit": "°C"}
